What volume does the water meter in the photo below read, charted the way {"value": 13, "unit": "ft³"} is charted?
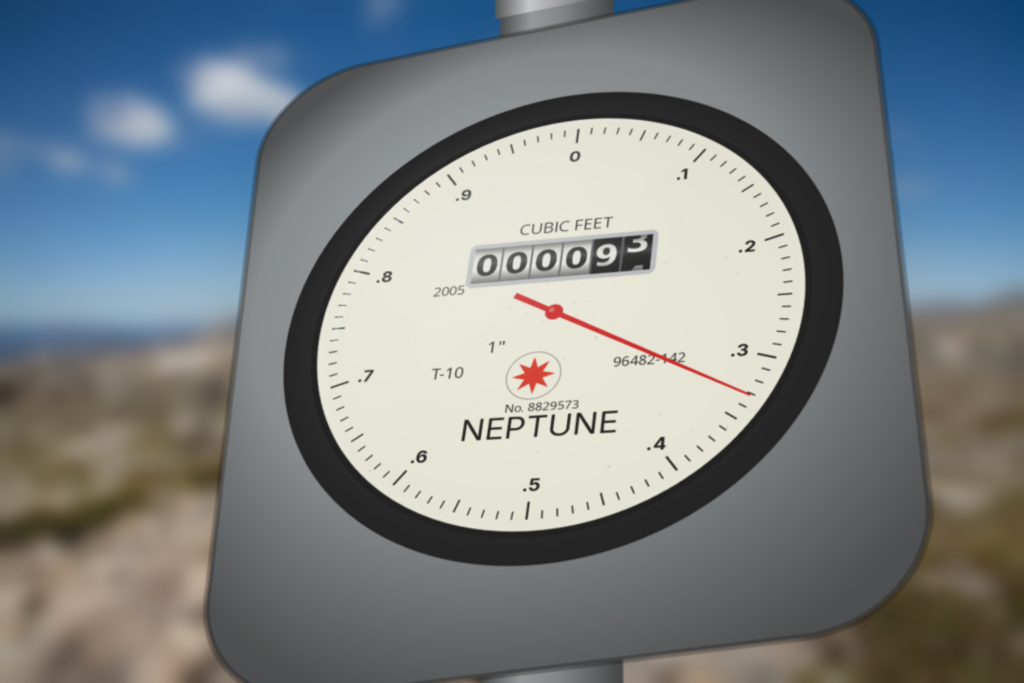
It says {"value": 93.33, "unit": "ft³"}
